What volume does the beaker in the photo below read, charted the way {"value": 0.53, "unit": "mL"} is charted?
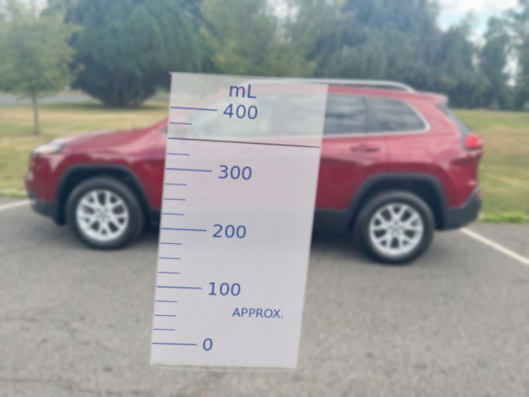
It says {"value": 350, "unit": "mL"}
